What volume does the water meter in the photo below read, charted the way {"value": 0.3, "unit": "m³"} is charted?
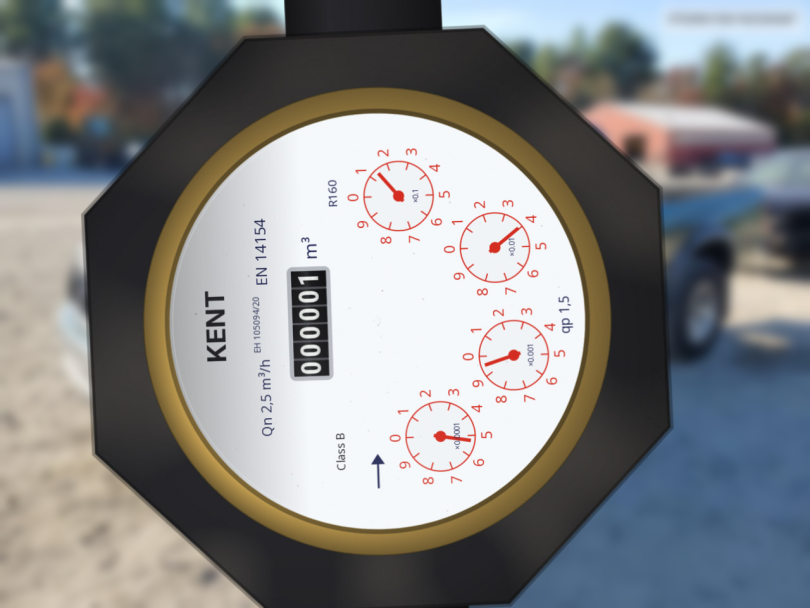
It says {"value": 1.1395, "unit": "m³"}
